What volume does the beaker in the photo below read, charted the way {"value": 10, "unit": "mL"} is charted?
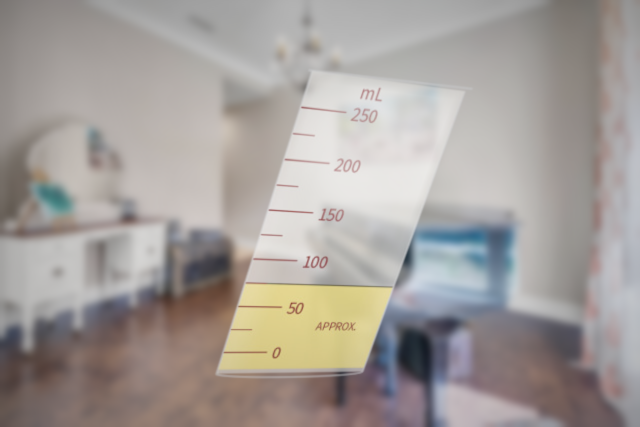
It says {"value": 75, "unit": "mL"}
